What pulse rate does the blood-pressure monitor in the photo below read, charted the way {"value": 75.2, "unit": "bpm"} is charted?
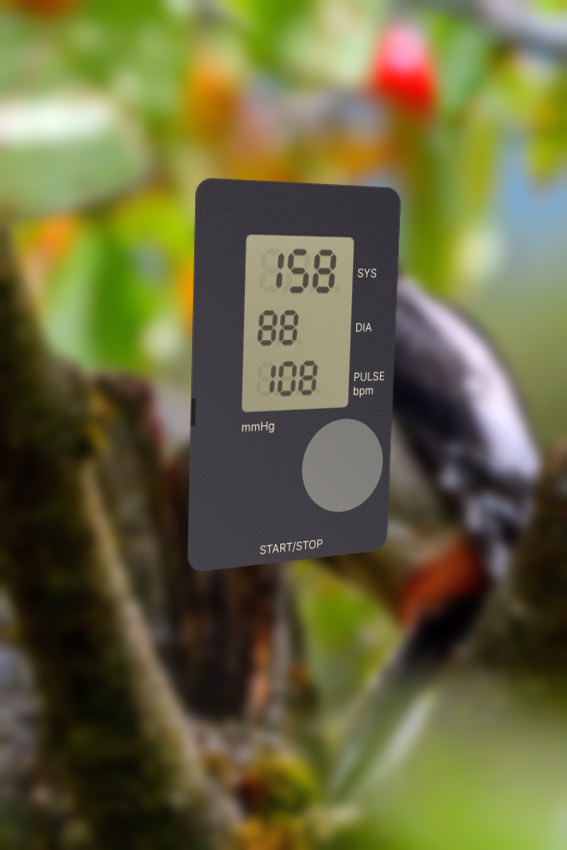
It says {"value": 108, "unit": "bpm"}
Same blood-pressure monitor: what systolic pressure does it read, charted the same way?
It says {"value": 158, "unit": "mmHg"}
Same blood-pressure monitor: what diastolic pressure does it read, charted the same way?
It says {"value": 88, "unit": "mmHg"}
